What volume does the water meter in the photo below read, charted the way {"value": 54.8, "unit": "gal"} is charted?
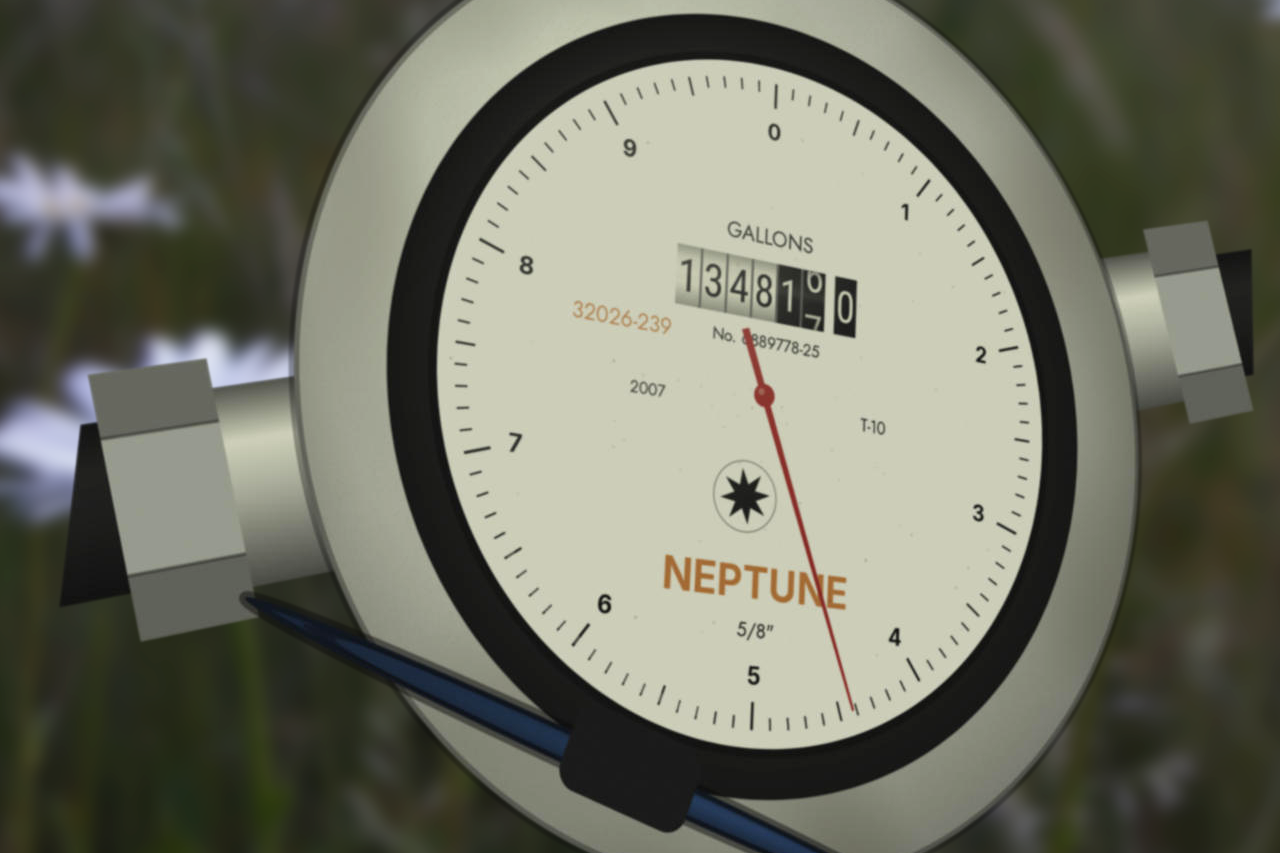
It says {"value": 1348164.4, "unit": "gal"}
